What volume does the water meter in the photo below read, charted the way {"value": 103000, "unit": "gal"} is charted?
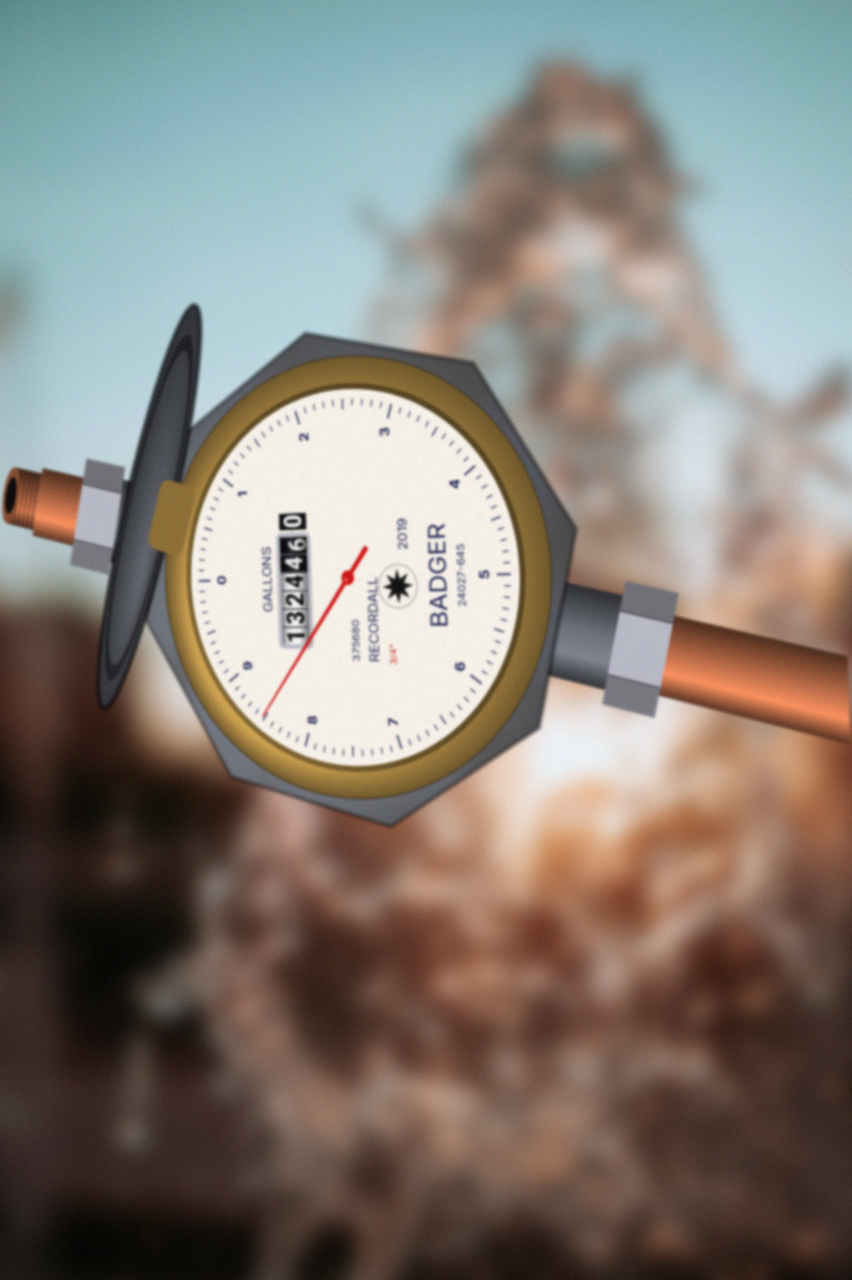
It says {"value": 1324458.5, "unit": "gal"}
